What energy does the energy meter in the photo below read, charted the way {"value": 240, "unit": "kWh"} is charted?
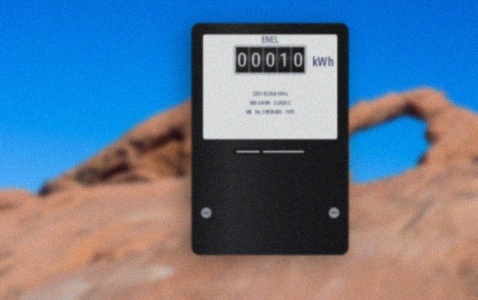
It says {"value": 10, "unit": "kWh"}
